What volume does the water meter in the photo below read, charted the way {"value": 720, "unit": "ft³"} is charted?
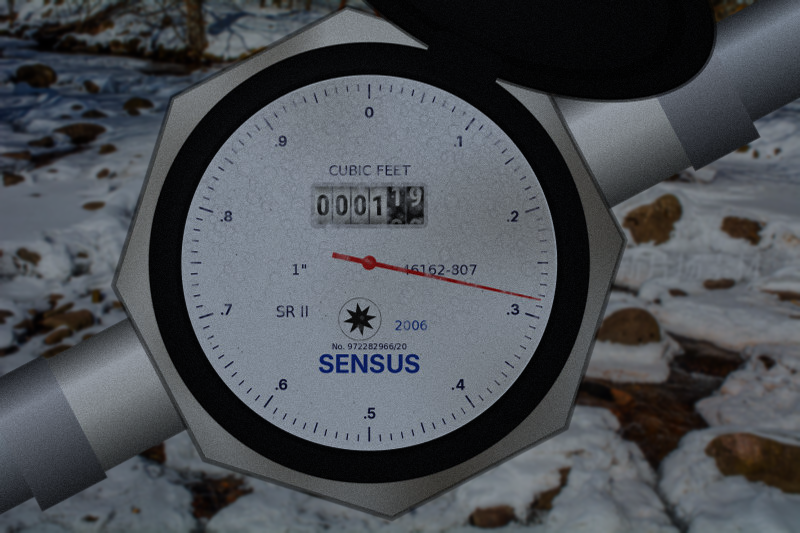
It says {"value": 119.28, "unit": "ft³"}
